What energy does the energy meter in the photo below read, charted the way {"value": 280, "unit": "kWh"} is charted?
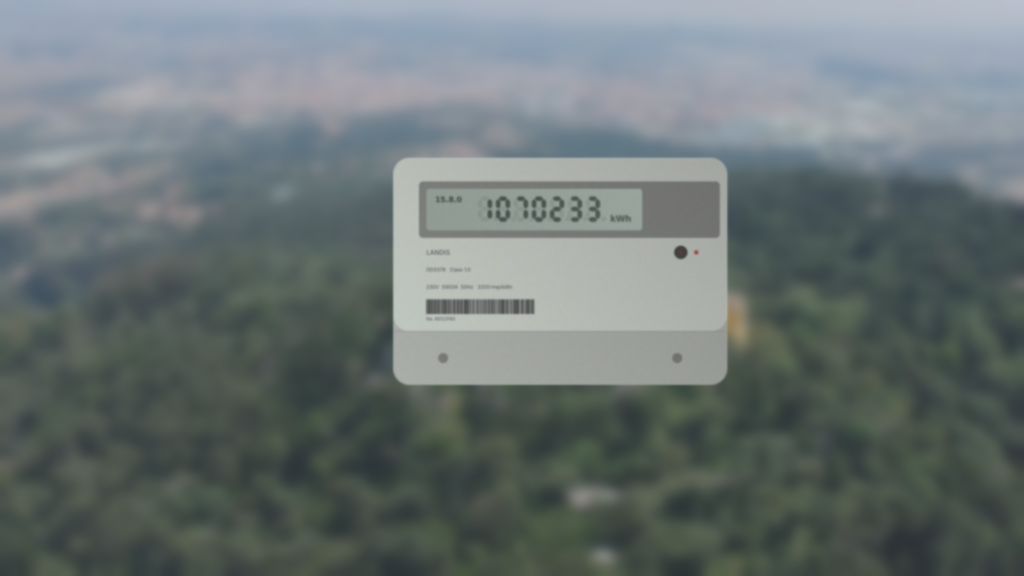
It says {"value": 1070233, "unit": "kWh"}
